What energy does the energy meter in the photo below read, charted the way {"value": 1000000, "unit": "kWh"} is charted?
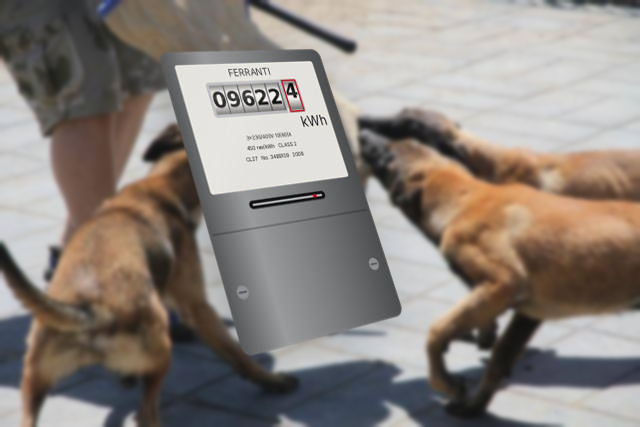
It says {"value": 9622.4, "unit": "kWh"}
